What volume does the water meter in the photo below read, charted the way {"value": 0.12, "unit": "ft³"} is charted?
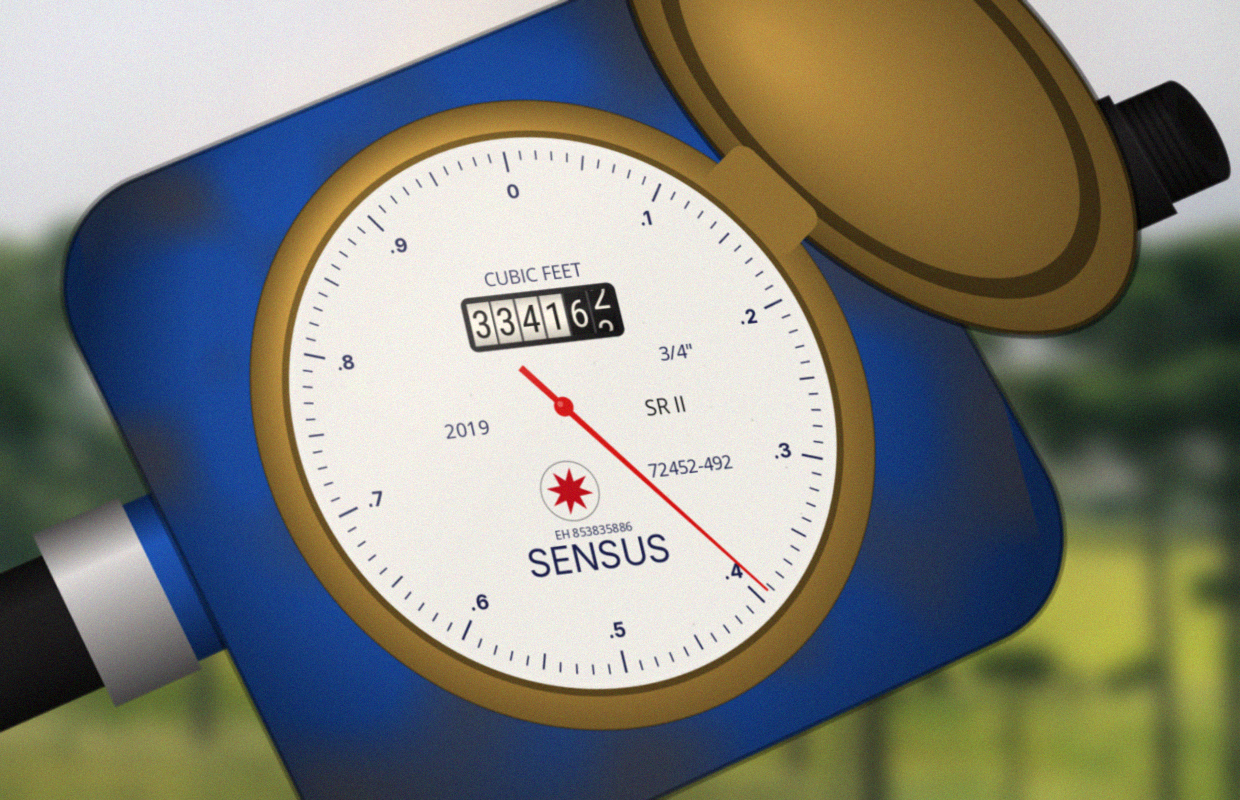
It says {"value": 334162.39, "unit": "ft³"}
